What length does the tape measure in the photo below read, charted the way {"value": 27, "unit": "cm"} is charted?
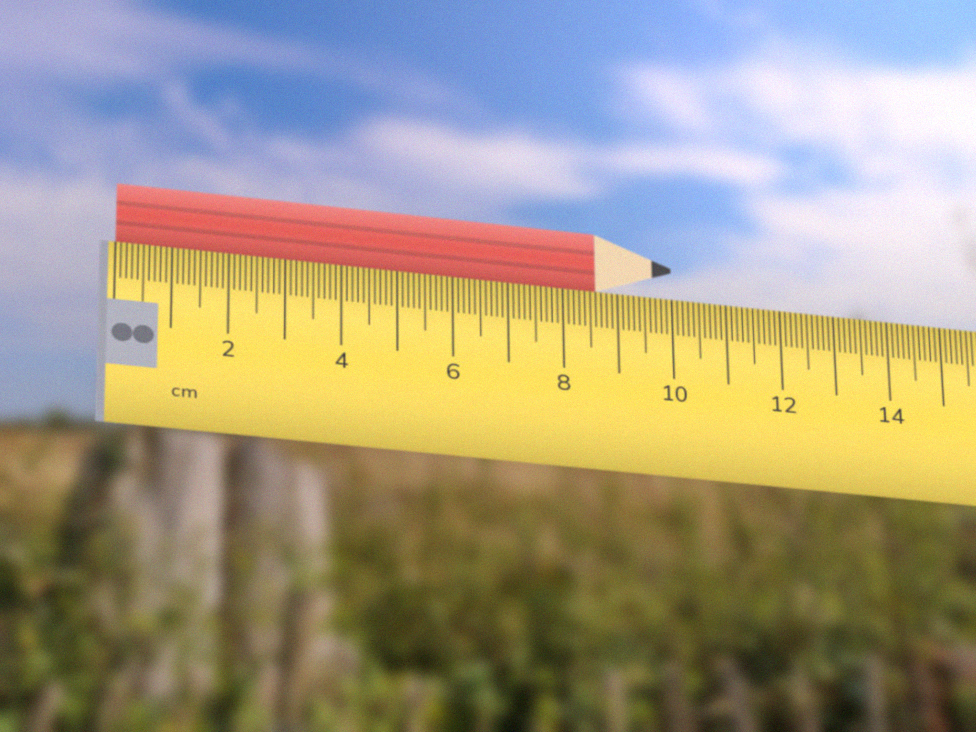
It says {"value": 10, "unit": "cm"}
